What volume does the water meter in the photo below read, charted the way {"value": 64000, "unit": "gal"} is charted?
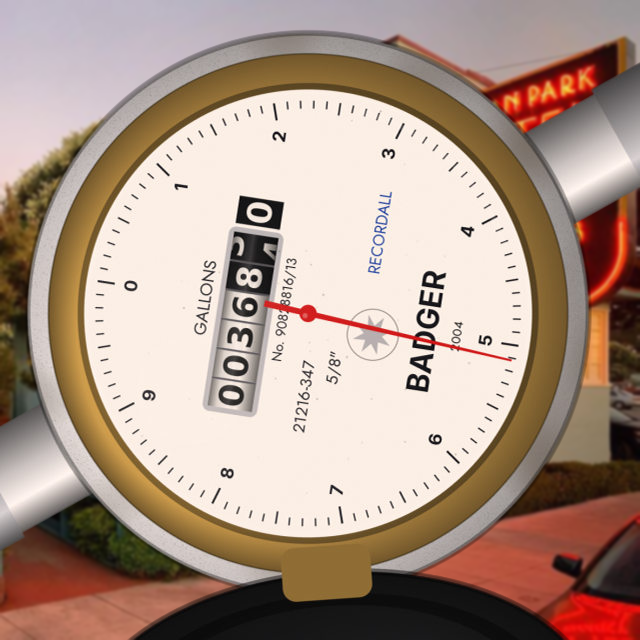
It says {"value": 36835.1, "unit": "gal"}
